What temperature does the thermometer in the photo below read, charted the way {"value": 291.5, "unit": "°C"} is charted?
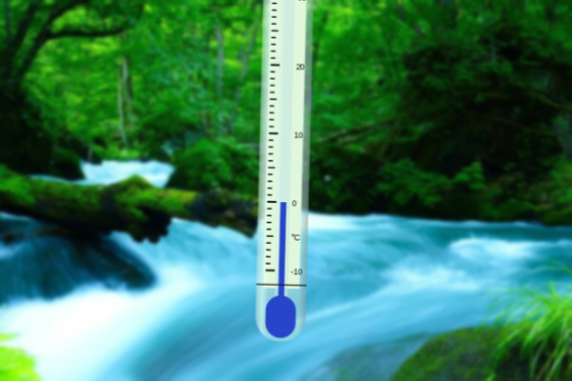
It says {"value": 0, "unit": "°C"}
